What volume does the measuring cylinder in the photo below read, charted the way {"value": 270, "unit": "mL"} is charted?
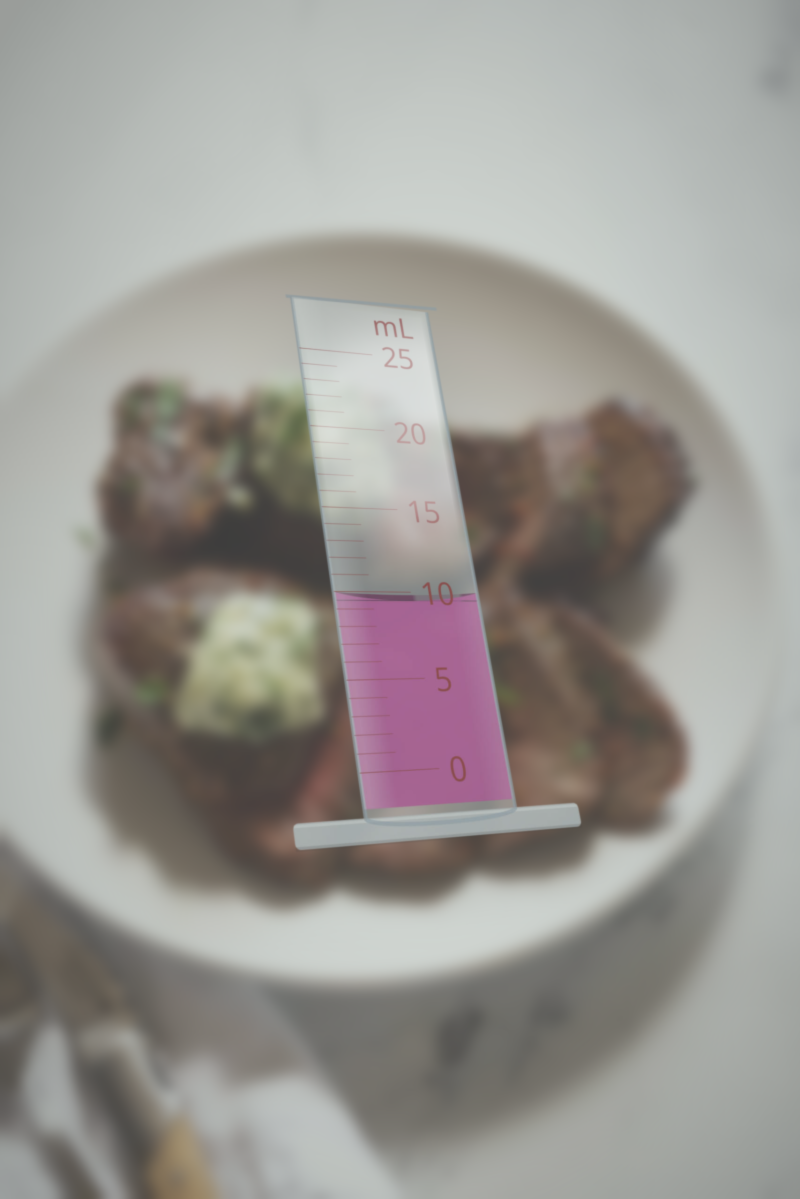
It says {"value": 9.5, "unit": "mL"}
